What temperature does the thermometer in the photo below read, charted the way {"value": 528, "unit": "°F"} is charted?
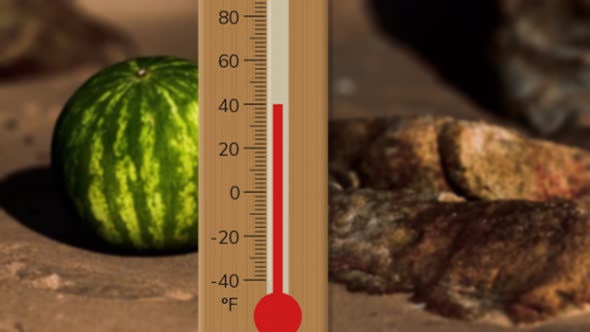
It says {"value": 40, "unit": "°F"}
